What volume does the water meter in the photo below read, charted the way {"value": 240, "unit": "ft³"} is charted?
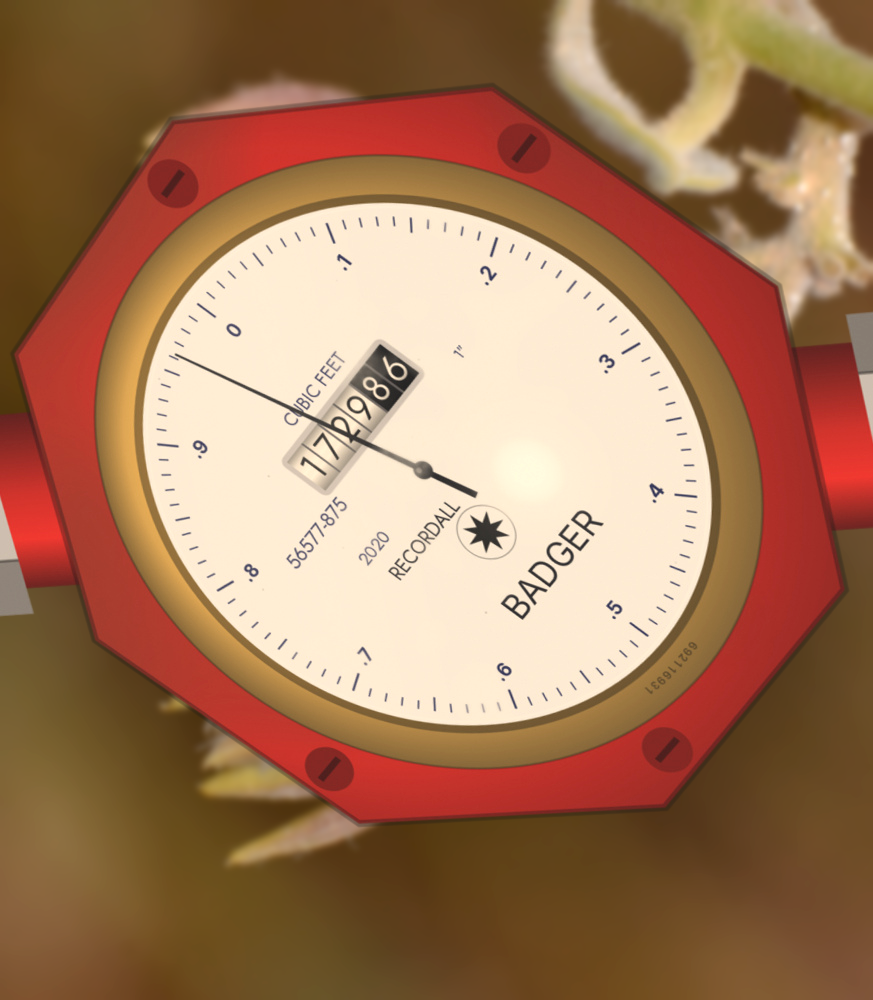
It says {"value": 172985.96, "unit": "ft³"}
